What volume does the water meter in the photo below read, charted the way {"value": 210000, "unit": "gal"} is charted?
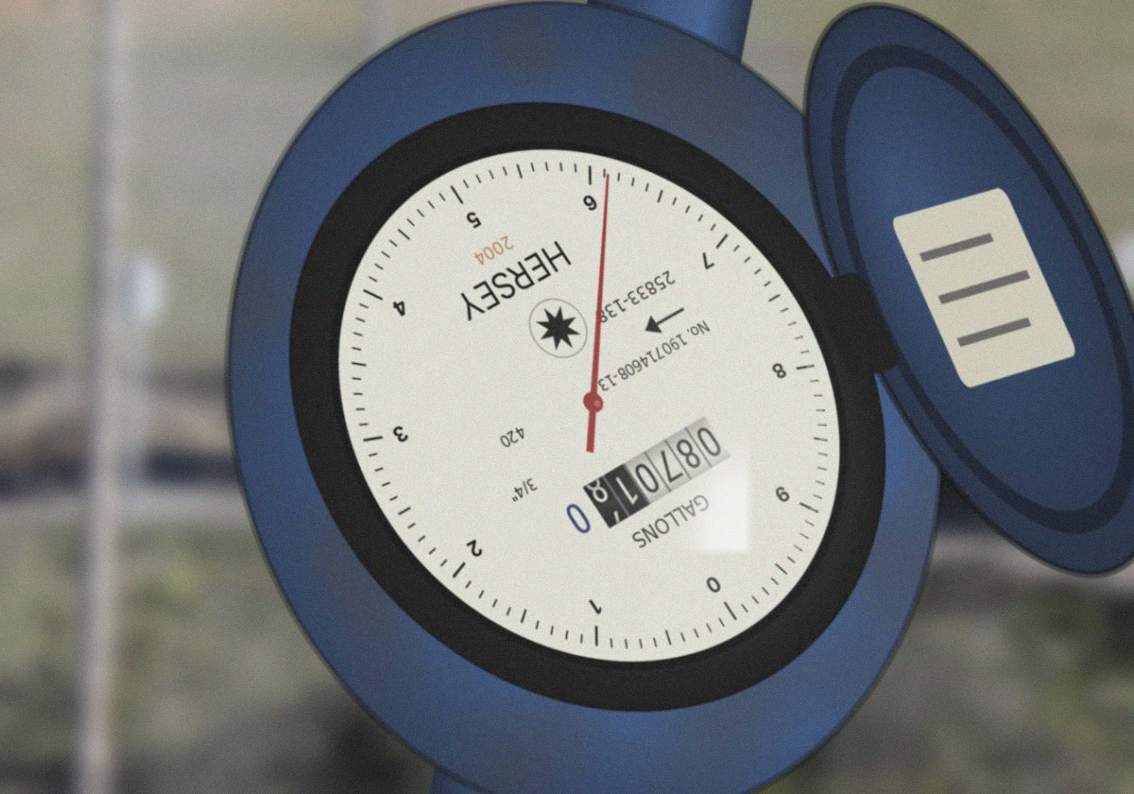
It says {"value": 870176.1, "unit": "gal"}
